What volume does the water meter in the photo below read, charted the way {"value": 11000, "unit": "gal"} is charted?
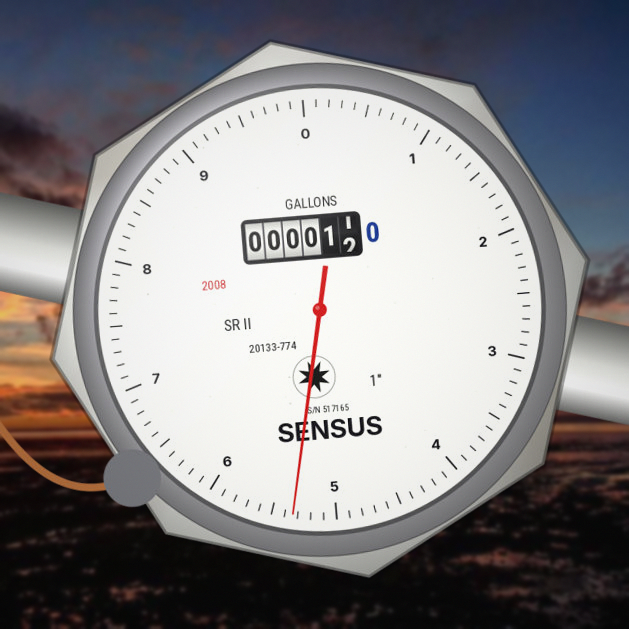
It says {"value": 115.3, "unit": "gal"}
